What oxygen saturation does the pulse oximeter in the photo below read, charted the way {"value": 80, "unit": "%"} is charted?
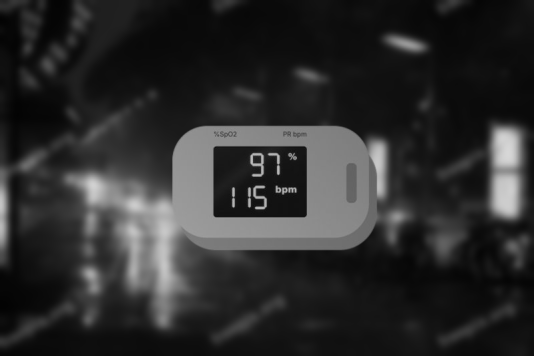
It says {"value": 97, "unit": "%"}
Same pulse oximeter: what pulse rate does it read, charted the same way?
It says {"value": 115, "unit": "bpm"}
